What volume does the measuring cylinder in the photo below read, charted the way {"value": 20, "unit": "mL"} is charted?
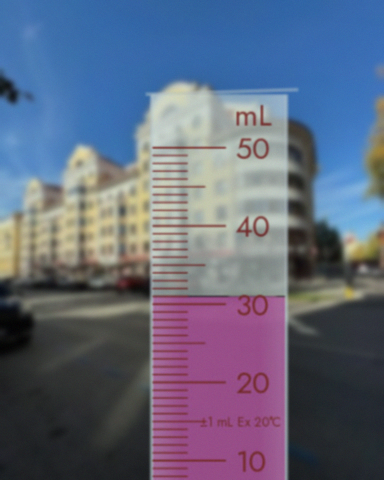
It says {"value": 31, "unit": "mL"}
